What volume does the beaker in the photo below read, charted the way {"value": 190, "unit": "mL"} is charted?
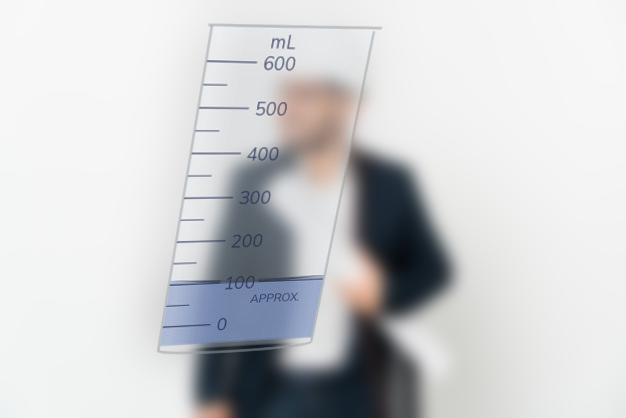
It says {"value": 100, "unit": "mL"}
